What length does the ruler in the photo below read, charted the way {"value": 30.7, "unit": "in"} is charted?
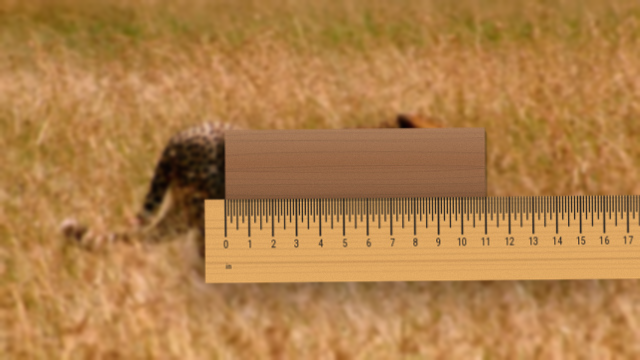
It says {"value": 11, "unit": "in"}
